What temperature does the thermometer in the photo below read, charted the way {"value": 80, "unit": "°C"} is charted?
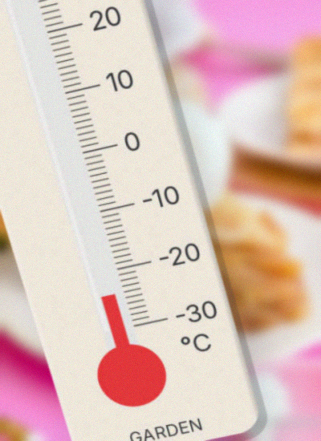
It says {"value": -24, "unit": "°C"}
